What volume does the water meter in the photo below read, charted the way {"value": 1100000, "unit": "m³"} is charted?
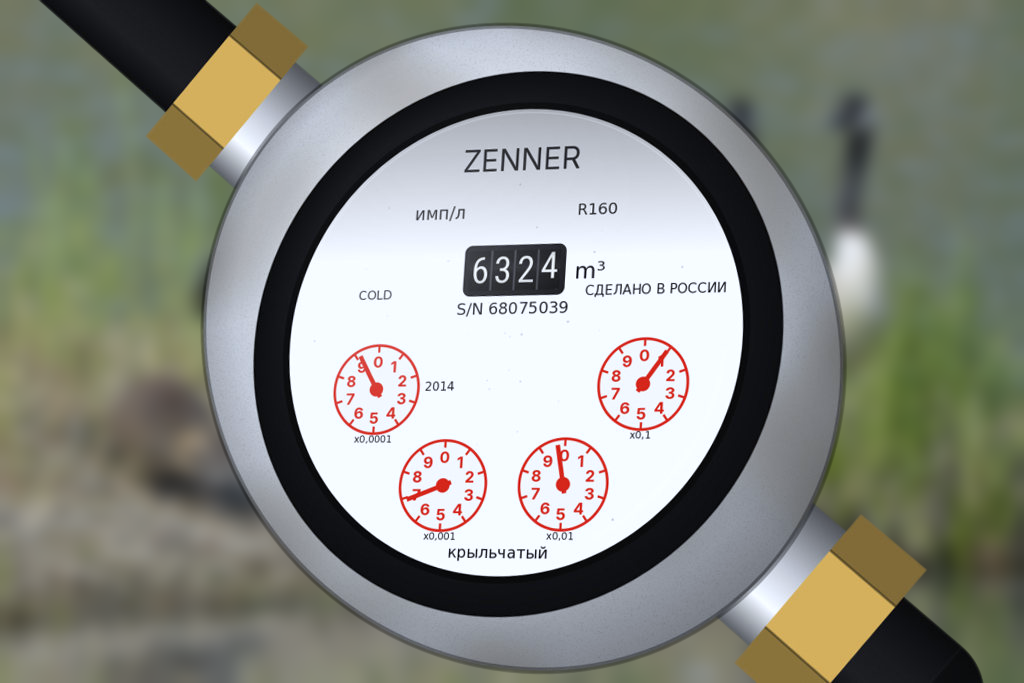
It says {"value": 6324.0969, "unit": "m³"}
